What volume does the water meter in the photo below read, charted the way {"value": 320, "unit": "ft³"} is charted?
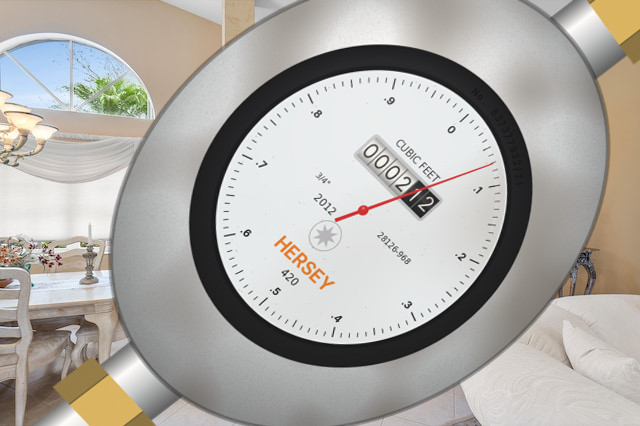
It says {"value": 212.07, "unit": "ft³"}
